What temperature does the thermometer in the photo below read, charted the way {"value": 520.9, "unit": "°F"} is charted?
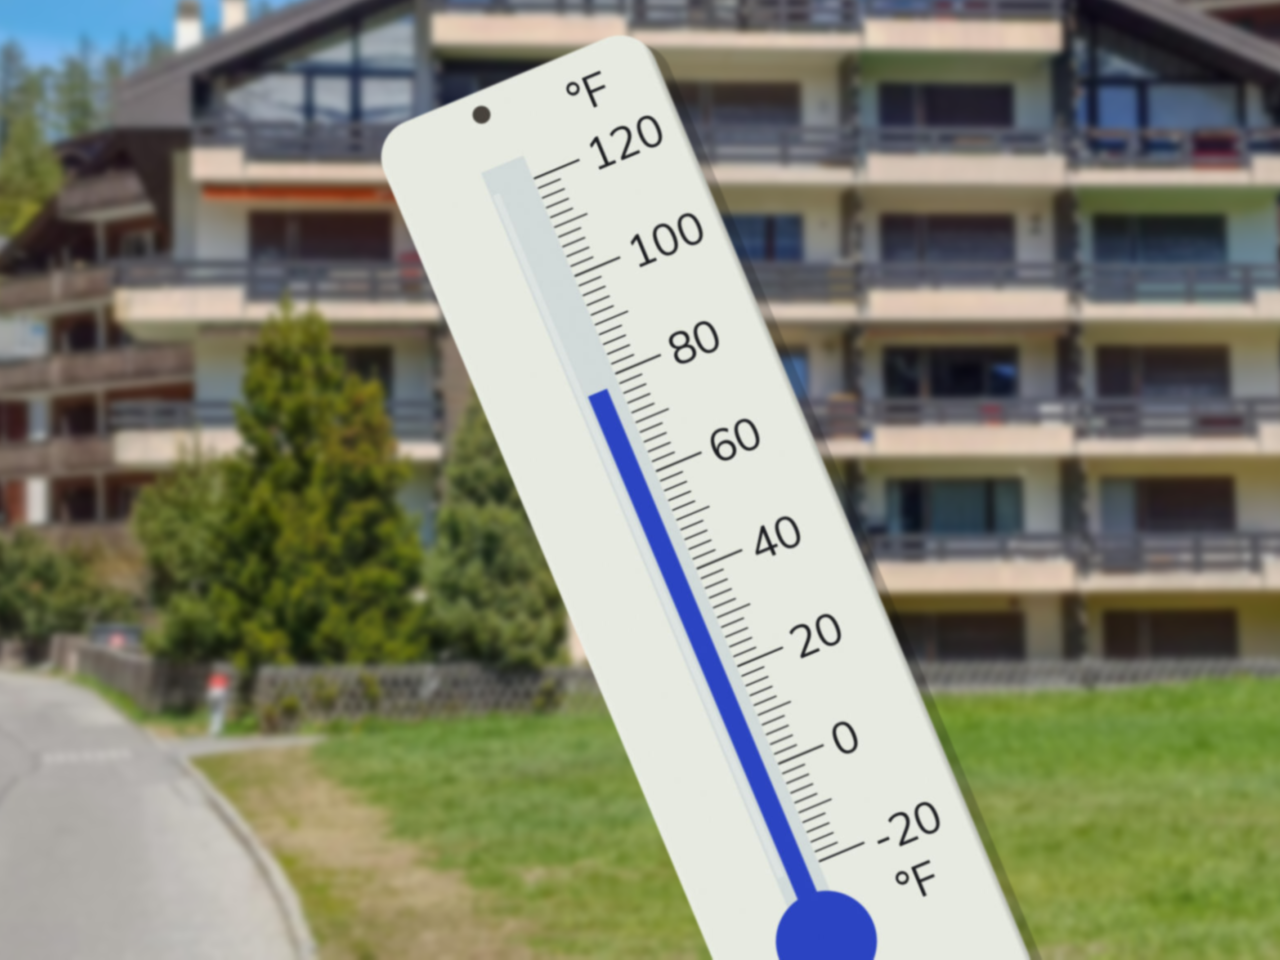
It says {"value": 78, "unit": "°F"}
